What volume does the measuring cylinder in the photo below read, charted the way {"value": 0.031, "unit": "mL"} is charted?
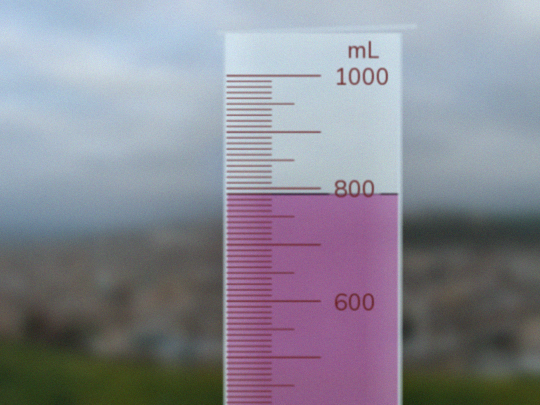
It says {"value": 790, "unit": "mL"}
